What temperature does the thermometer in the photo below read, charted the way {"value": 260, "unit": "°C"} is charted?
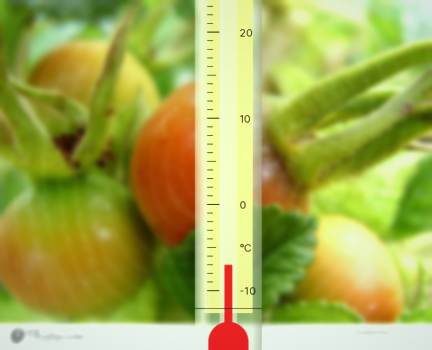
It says {"value": -7, "unit": "°C"}
